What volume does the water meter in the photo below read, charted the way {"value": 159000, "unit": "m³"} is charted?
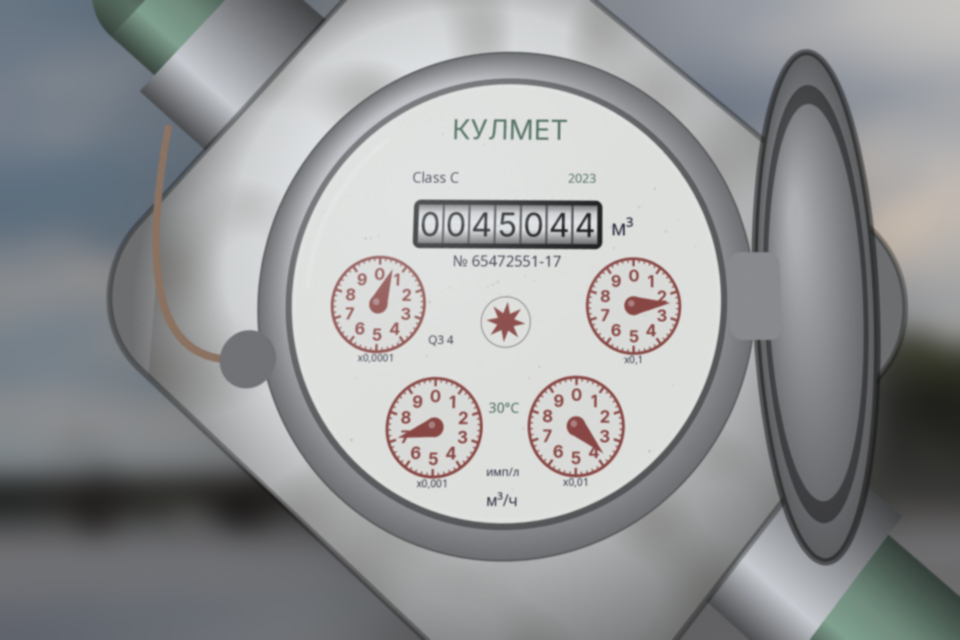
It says {"value": 45044.2370, "unit": "m³"}
